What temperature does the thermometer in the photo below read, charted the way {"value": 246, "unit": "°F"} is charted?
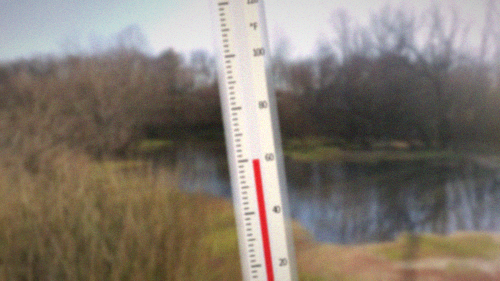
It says {"value": 60, "unit": "°F"}
